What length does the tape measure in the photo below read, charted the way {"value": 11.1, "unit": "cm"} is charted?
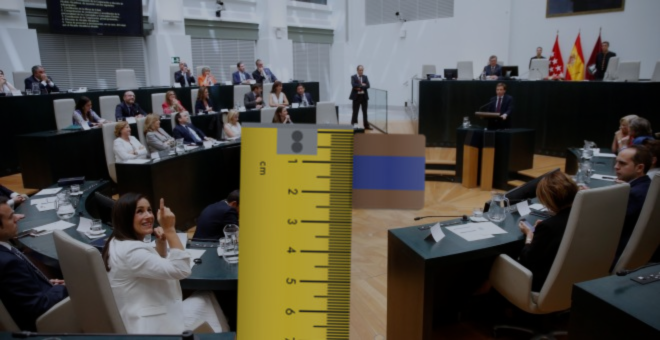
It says {"value": 2.5, "unit": "cm"}
